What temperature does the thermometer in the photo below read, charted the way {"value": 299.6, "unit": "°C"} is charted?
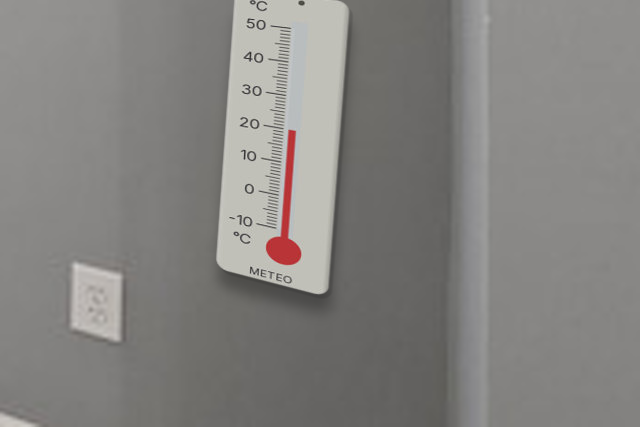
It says {"value": 20, "unit": "°C"}
